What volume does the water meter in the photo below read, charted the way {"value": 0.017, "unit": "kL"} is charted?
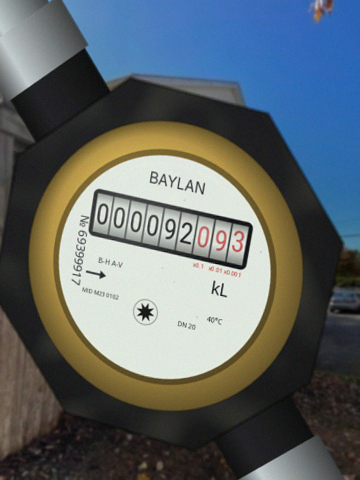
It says {"value": 92.093, "unit": "kL"}
